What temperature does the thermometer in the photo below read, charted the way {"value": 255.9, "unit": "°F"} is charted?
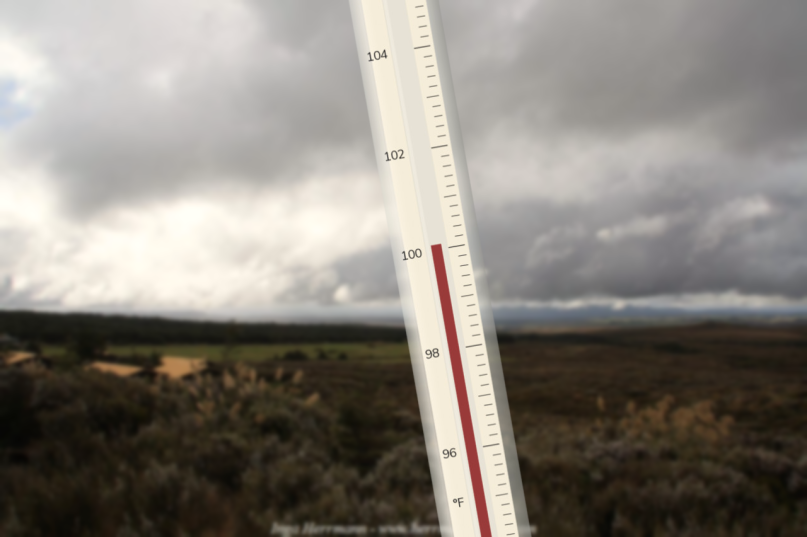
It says {"value": 100.1, "unit": "°F"}
